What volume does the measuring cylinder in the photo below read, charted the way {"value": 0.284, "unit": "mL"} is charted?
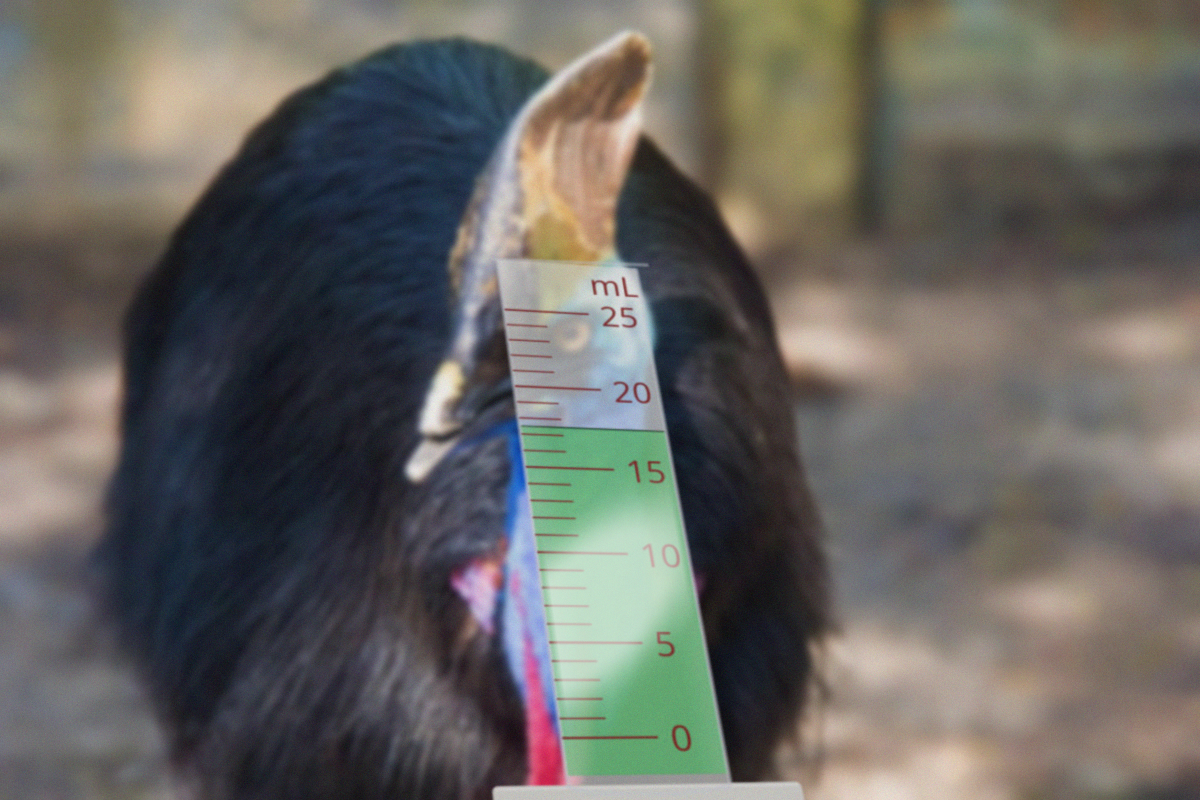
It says {"value": 17.5, "unit": "mL"}
